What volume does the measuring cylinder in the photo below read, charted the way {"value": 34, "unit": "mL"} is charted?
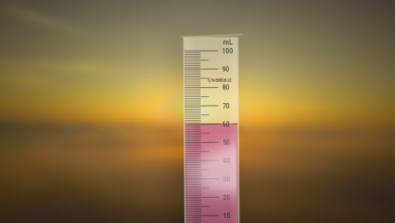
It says {"value": 60, "unit": "mL"}
